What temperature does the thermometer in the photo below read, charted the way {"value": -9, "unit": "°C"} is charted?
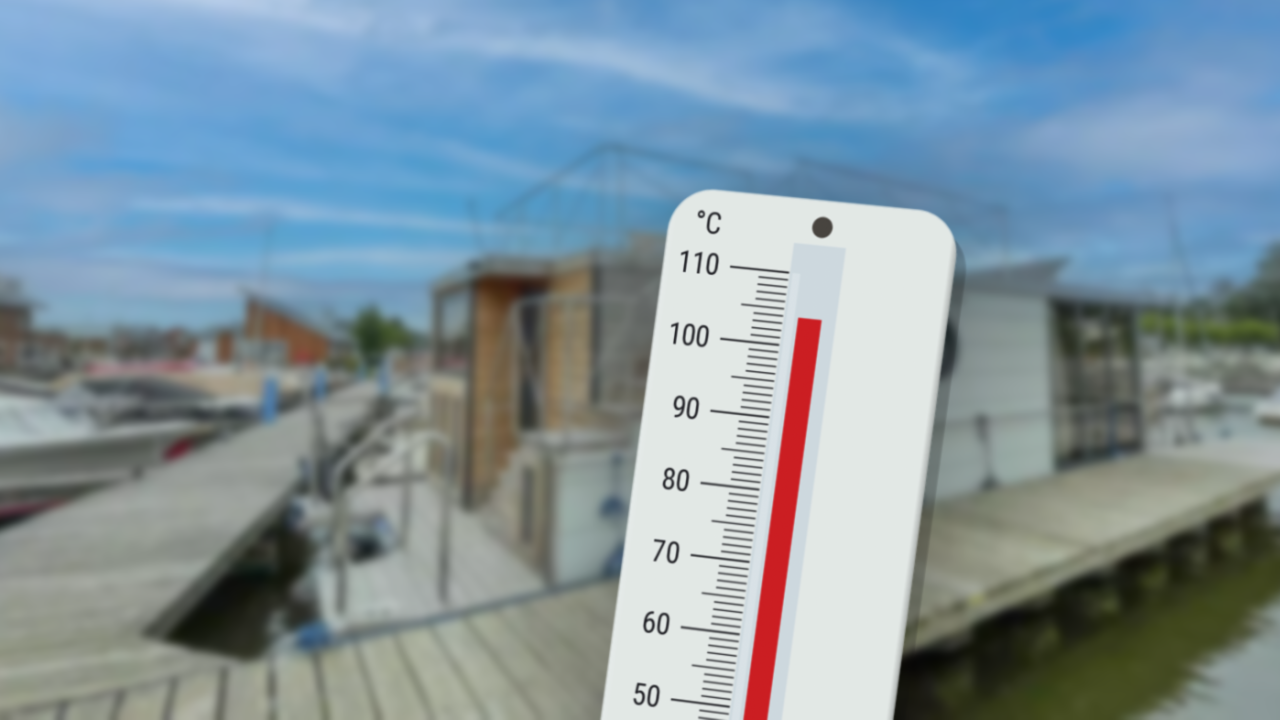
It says {"value": 104, "unit": "°C"}
